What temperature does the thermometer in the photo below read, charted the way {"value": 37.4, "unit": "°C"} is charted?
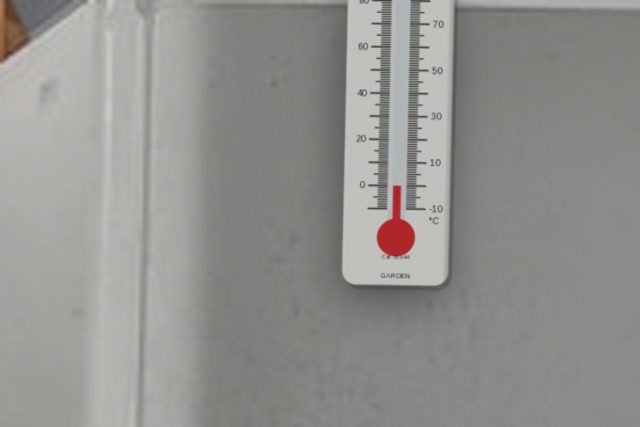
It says {"value": 0, "unit": "°C"}
